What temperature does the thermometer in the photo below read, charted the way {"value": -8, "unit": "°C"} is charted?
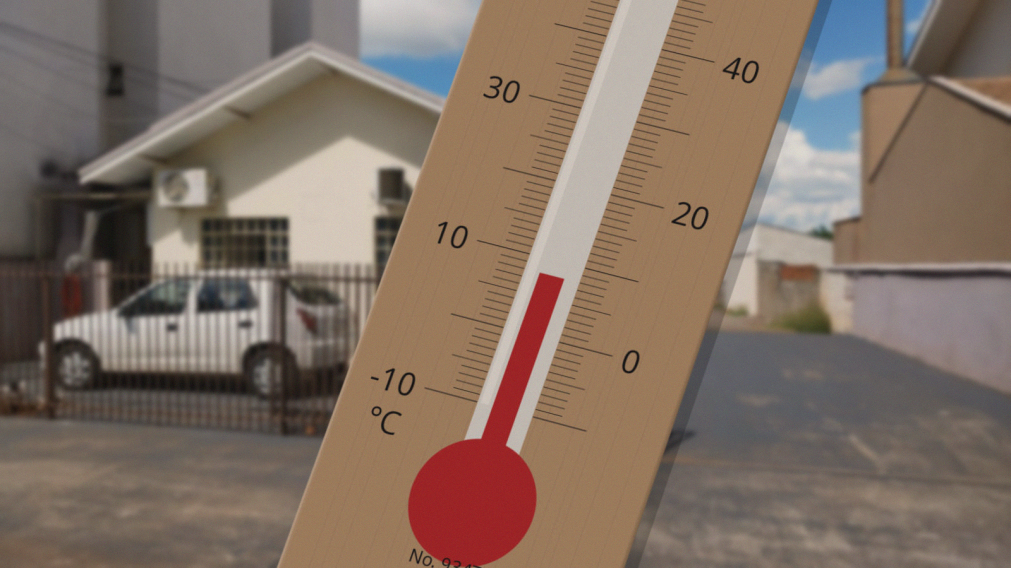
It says {"value": 8, "unit": "°C"}
